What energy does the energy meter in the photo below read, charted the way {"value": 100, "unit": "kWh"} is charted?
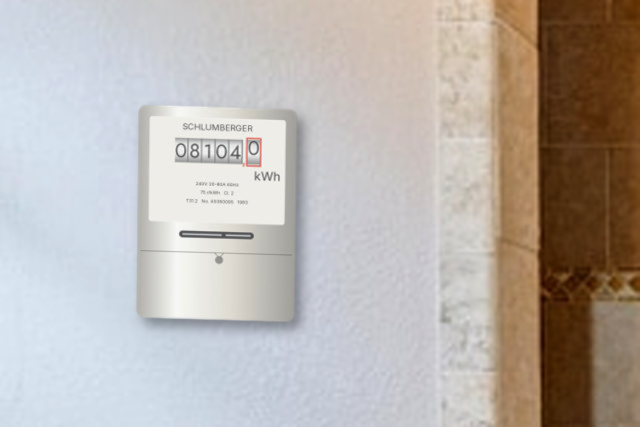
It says {"value": 8104.0, "unit": "kWh"}
